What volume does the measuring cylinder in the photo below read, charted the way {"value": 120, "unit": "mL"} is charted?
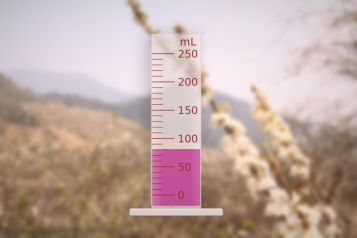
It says {"value": 80, "unit": "mL"}
